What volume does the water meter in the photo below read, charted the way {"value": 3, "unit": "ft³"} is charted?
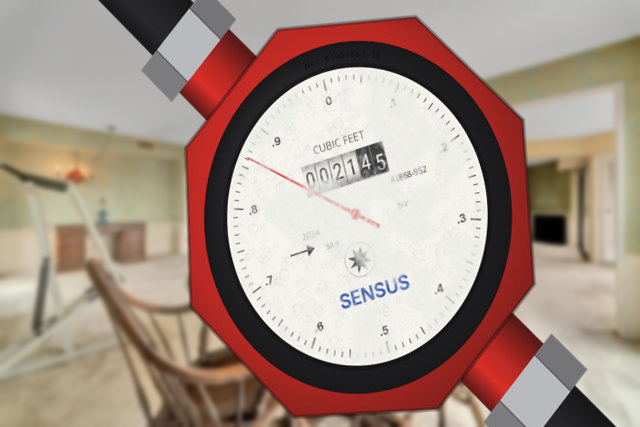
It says {"value": 2144.86, "unit": "ft³"}
